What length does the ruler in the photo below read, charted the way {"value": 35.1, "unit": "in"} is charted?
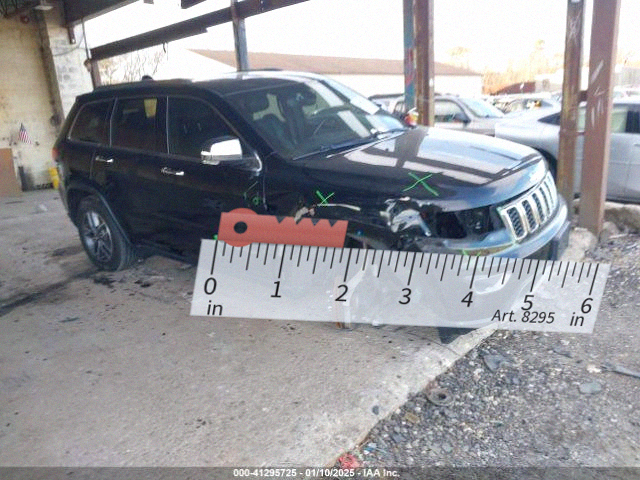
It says {"value": 1.875, "unit": "in"}
